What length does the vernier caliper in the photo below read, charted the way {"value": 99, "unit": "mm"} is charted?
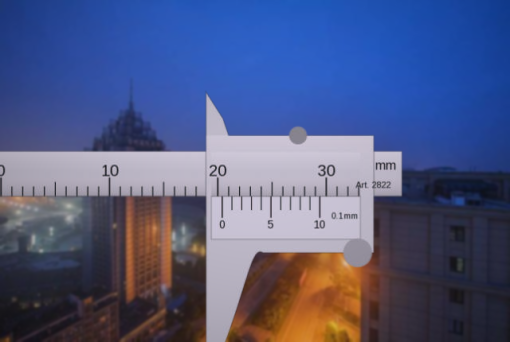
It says {"value": 20.4, "unit": "mm"}
